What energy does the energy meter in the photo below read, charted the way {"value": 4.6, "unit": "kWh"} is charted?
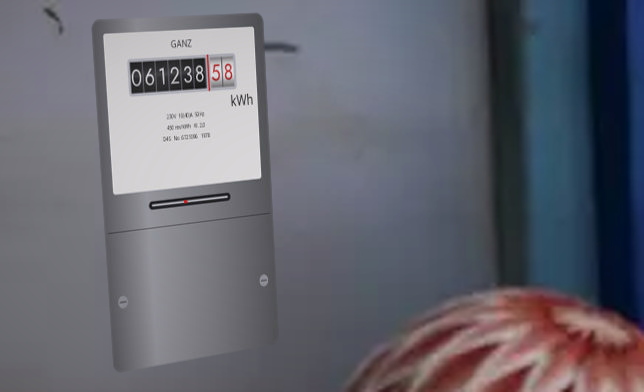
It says {"value": 61238.58, "unit": "kWh"}
